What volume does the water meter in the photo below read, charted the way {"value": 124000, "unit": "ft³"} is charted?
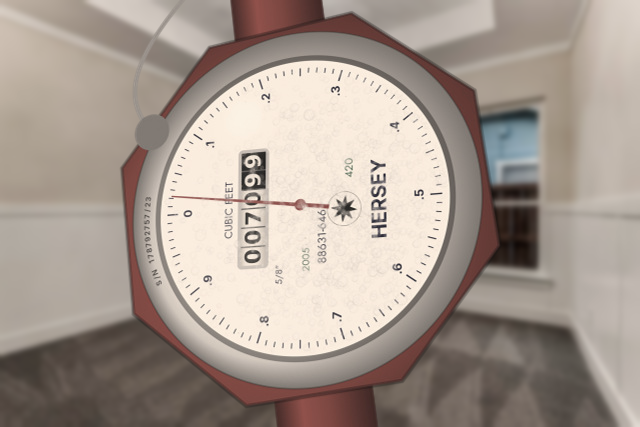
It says {"value": 7099.02, "unit": "ft³"}
